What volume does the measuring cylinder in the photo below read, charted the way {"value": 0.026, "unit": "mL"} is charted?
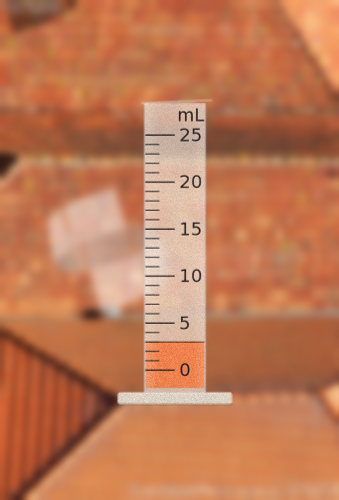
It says {"value": 3, "unit": "mL"}
